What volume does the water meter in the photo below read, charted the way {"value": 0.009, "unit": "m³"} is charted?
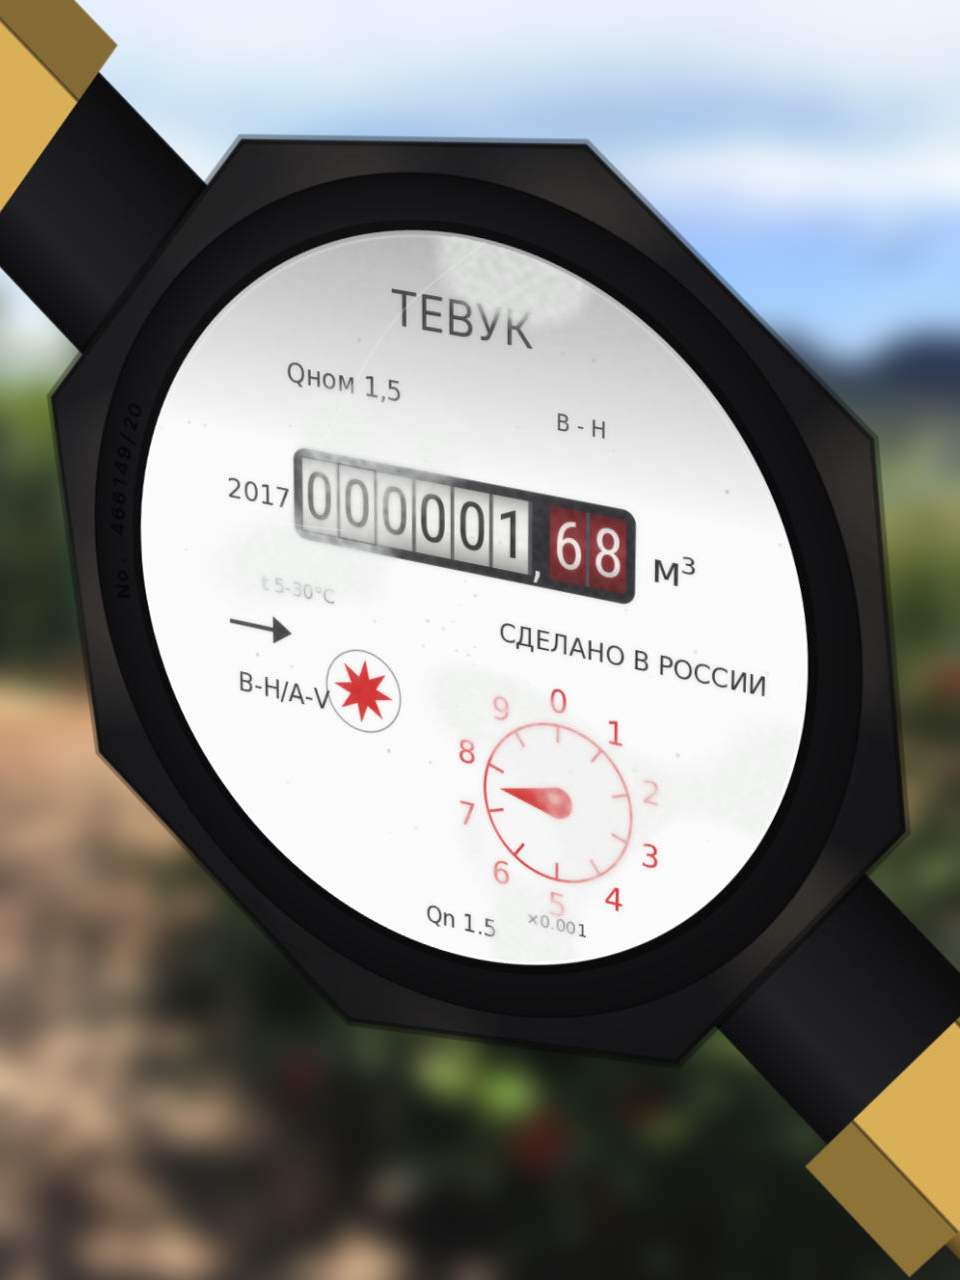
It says {"value": 1.687, "unit": "m³"}
